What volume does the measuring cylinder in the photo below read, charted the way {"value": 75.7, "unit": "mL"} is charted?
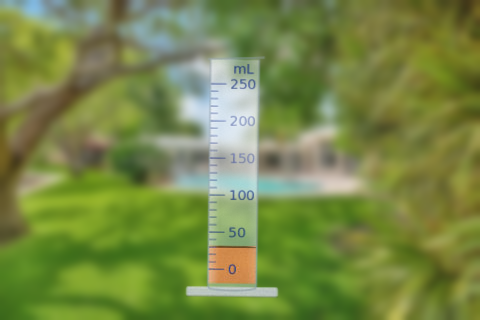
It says {"value": 30, "unit": "mL"}
